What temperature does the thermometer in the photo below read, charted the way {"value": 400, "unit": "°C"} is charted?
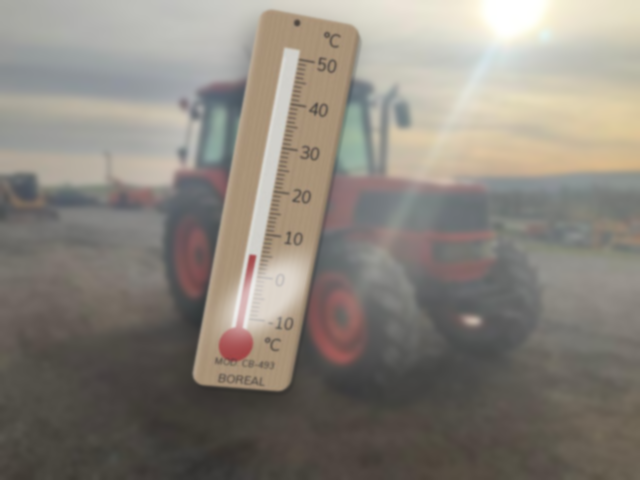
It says {"value": 5, "unit": "°C"}
